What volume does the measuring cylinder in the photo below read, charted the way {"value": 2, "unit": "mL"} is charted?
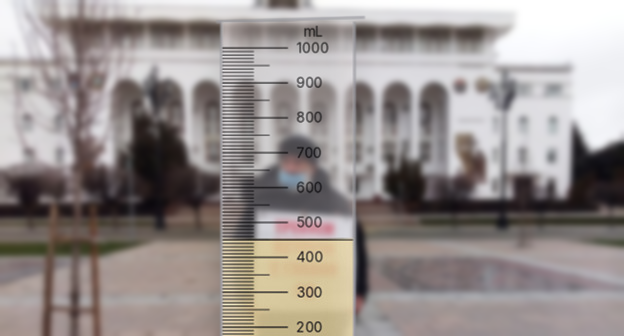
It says {"value": 450, "unit": "mL"}
